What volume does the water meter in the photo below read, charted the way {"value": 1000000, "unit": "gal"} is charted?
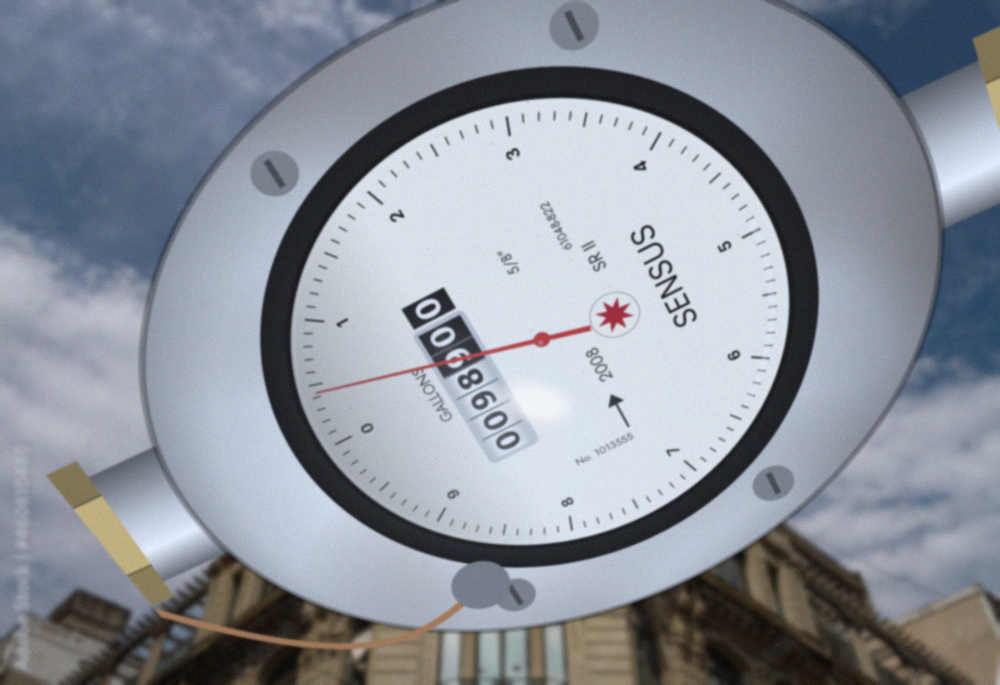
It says {"value": 98900.4, "unit": "gal"}
